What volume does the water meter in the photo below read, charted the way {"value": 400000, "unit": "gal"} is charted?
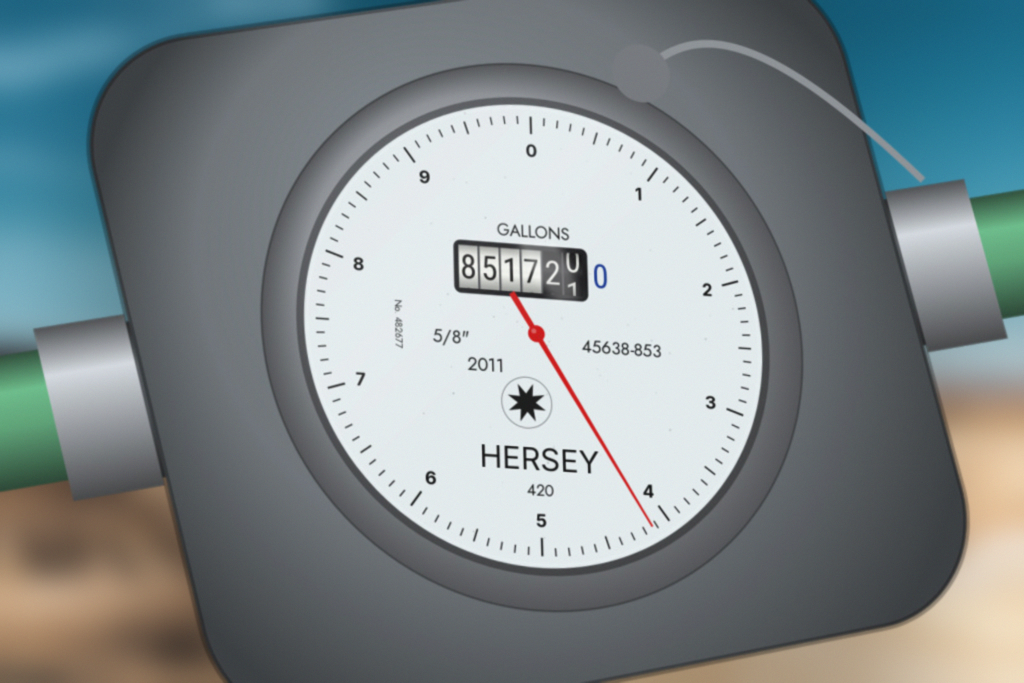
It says {"value": 8517204.1, "unit": "gal"}
